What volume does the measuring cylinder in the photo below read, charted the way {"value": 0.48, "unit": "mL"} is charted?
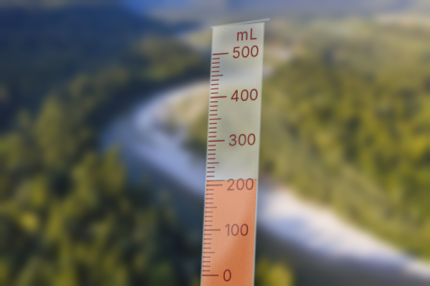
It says {"value": 210, "unit": "mL"}
